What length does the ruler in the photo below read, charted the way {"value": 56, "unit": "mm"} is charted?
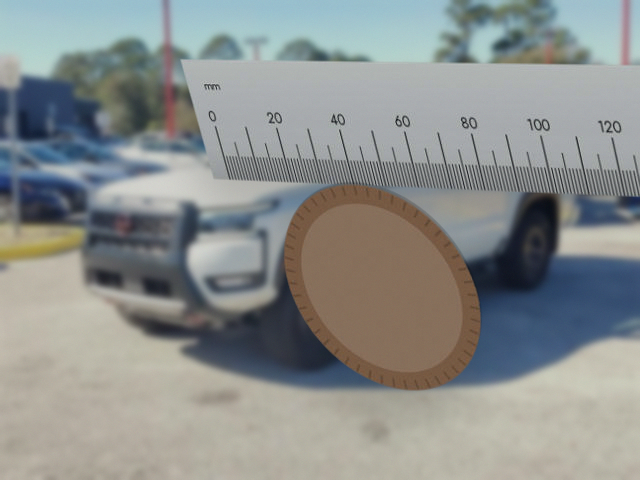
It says {"value": 60, "unit": "mm"}
